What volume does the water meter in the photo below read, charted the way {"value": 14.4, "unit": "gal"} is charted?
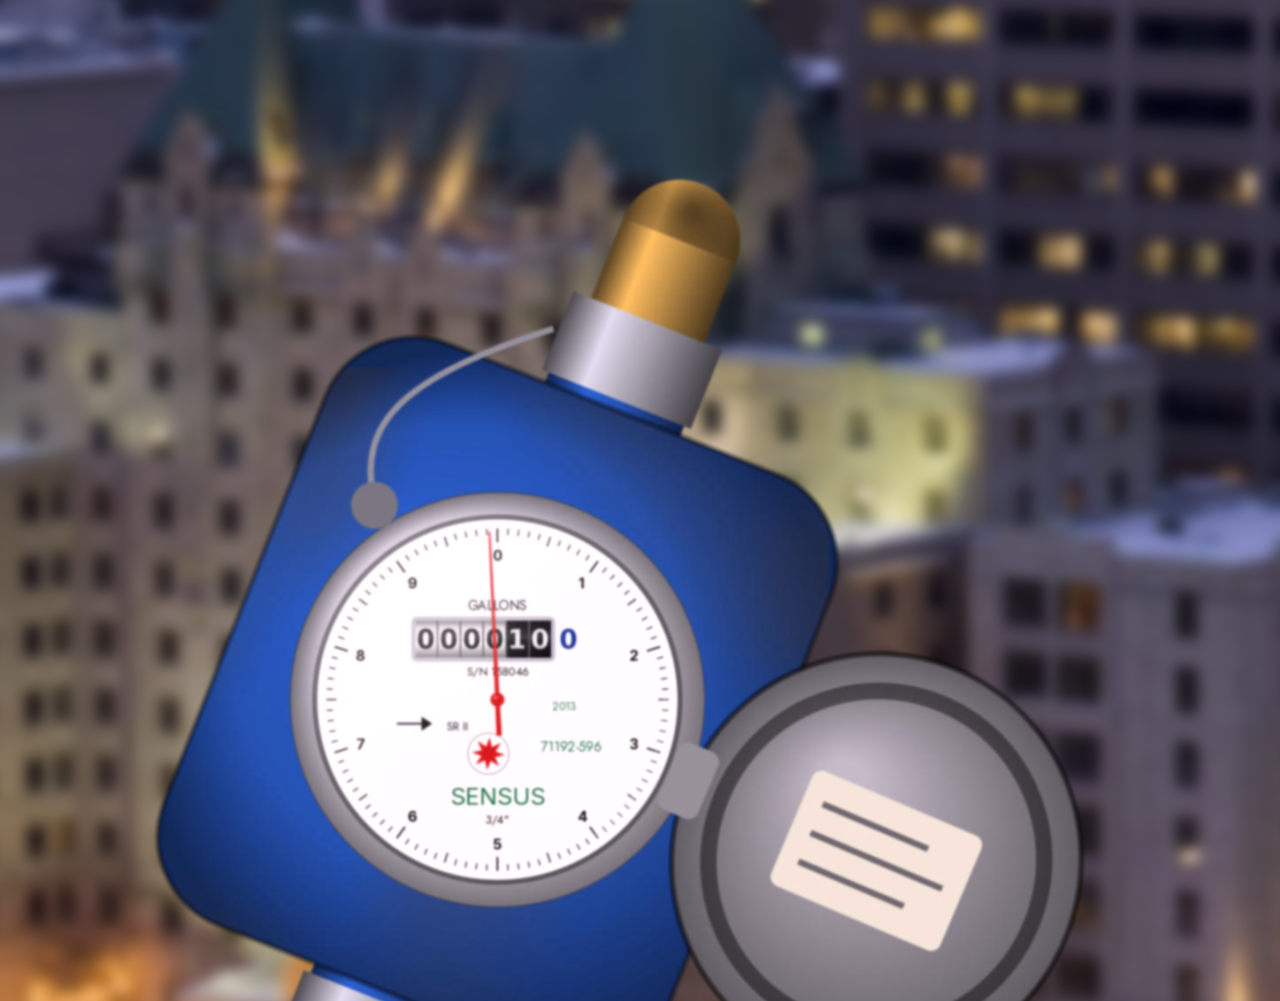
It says {"value": 99.9, "unit": "gal"}
